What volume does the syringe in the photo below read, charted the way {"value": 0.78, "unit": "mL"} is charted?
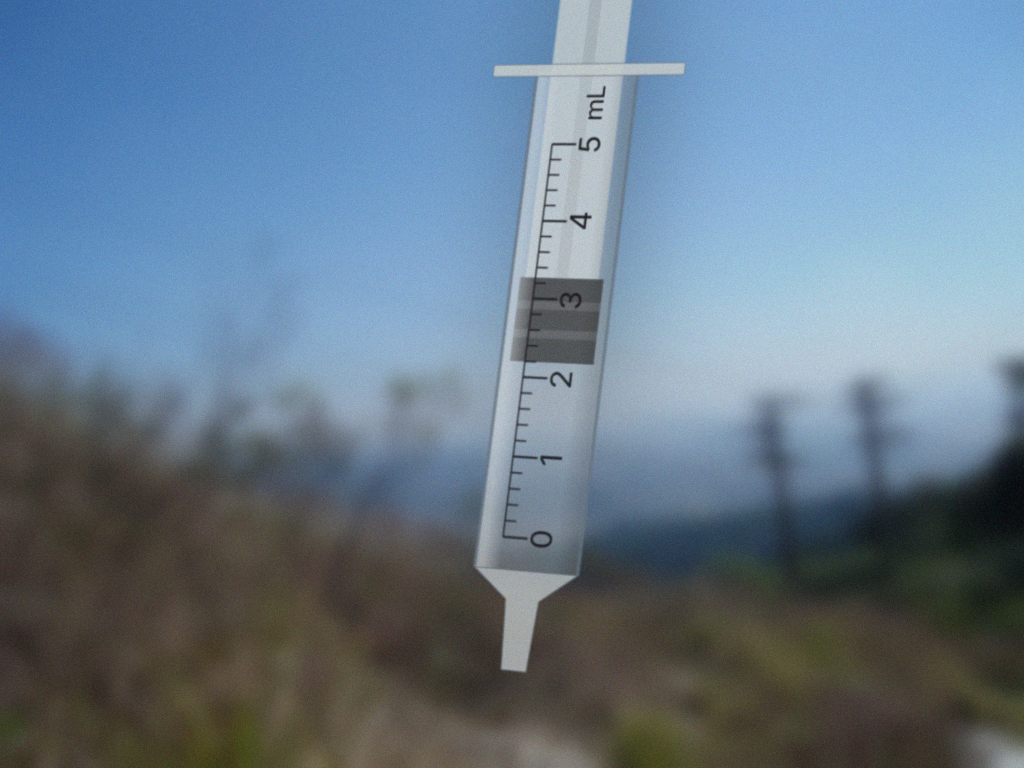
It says {"value": 2.2, "unit": "mL"}
